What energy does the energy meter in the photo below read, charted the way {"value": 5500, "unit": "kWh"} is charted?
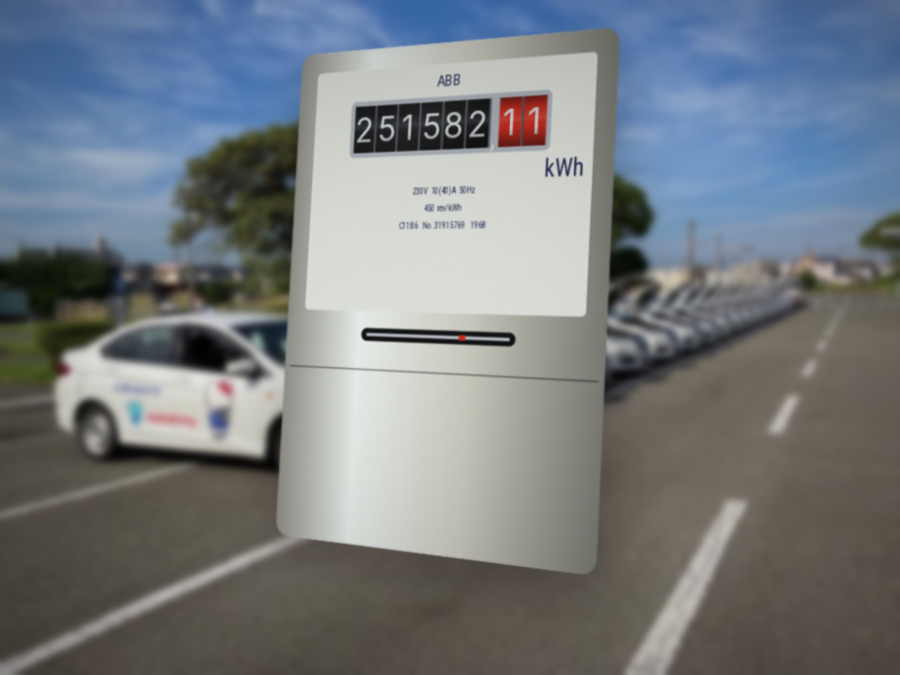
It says {"value": 251582.11, "unit": "kWh"}
